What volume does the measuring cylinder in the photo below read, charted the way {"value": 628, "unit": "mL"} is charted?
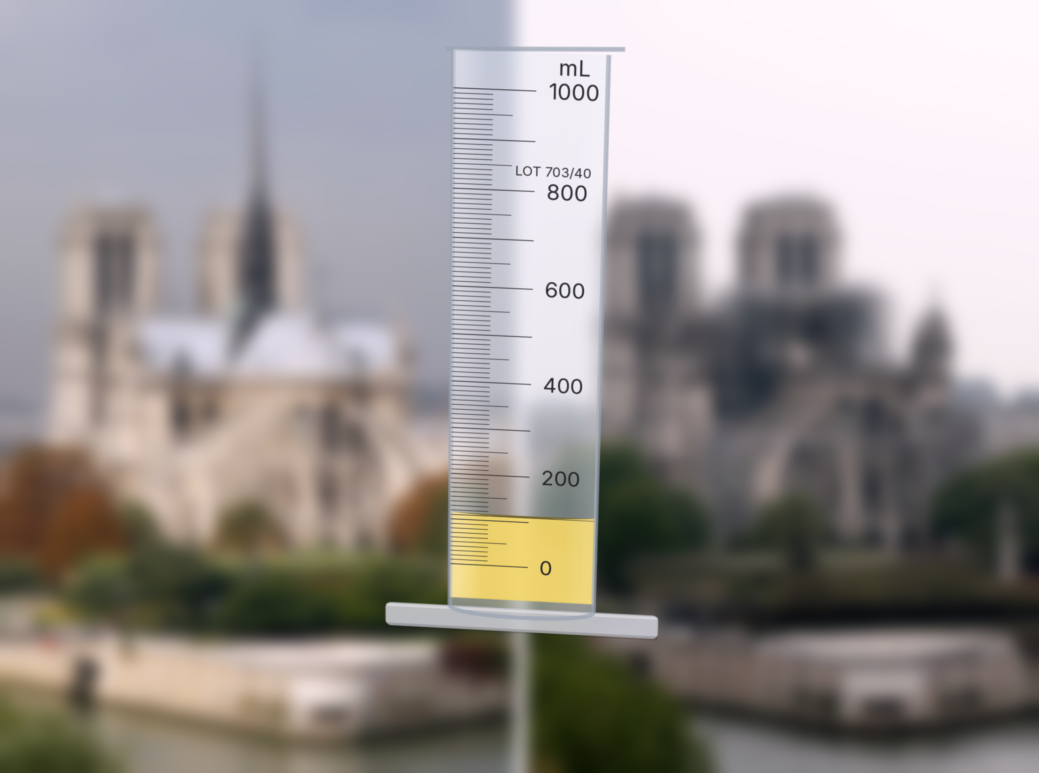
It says {"value": 110, "unit": "mL"}
